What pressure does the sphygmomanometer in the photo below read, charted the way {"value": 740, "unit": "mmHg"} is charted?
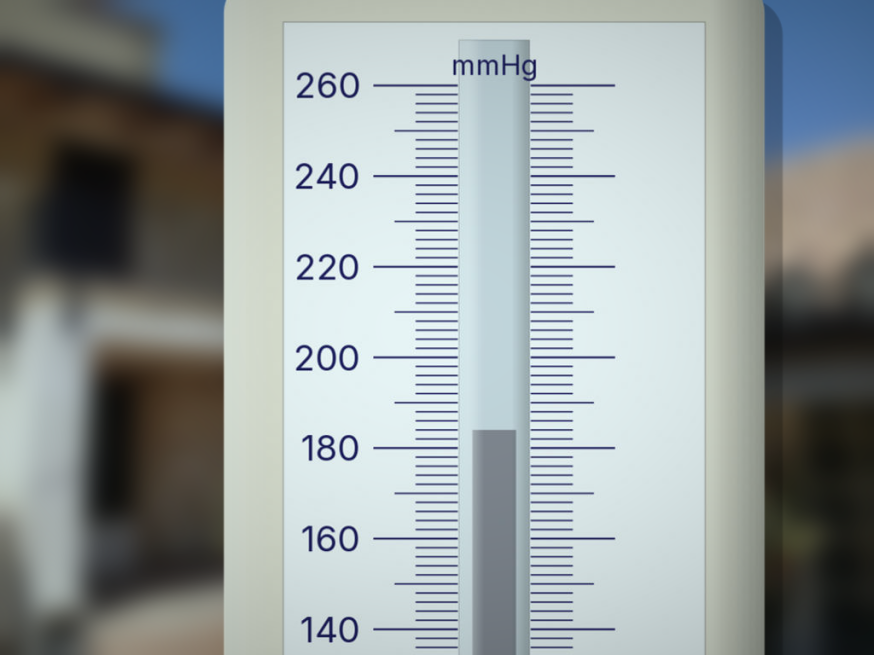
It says {"value": 184, "unit": "mmHg"}
